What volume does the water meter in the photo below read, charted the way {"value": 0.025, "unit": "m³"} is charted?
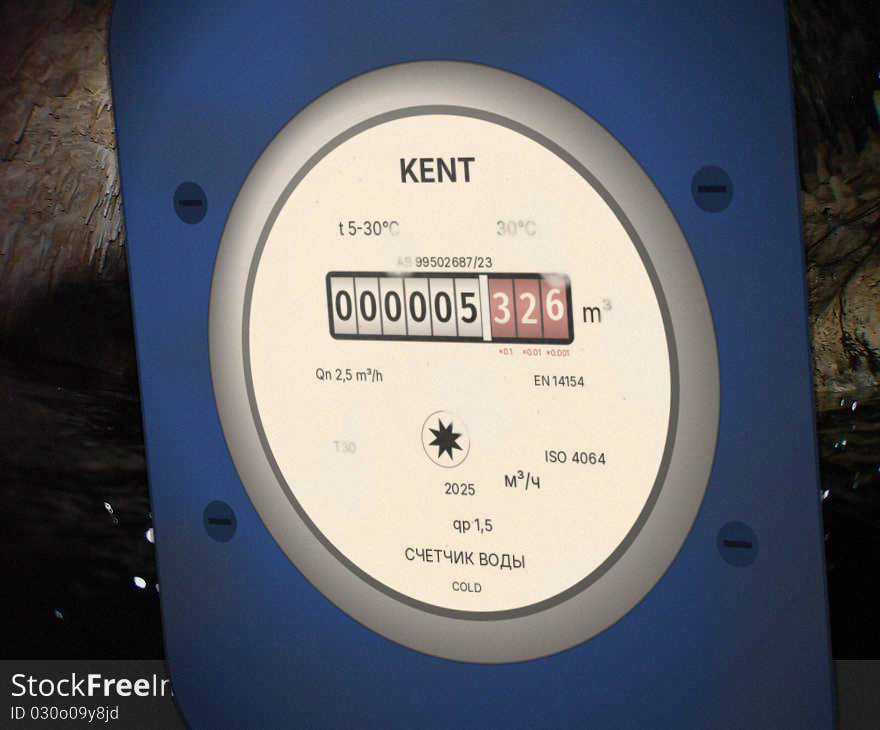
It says {"value": 5.326, "unit": "m³"}
